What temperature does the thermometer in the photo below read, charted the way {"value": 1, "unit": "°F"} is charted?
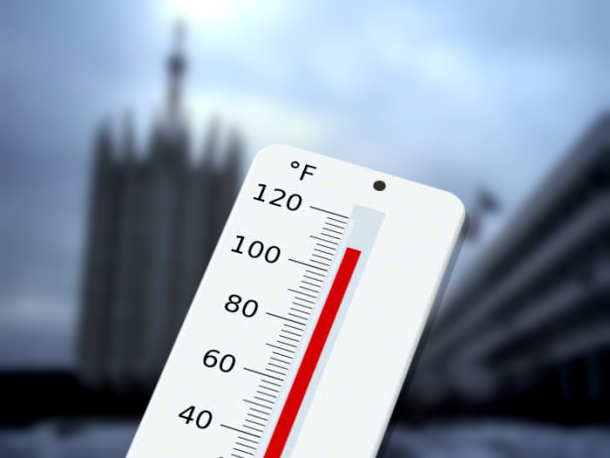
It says {"value": 110, "unit": "°F"}
